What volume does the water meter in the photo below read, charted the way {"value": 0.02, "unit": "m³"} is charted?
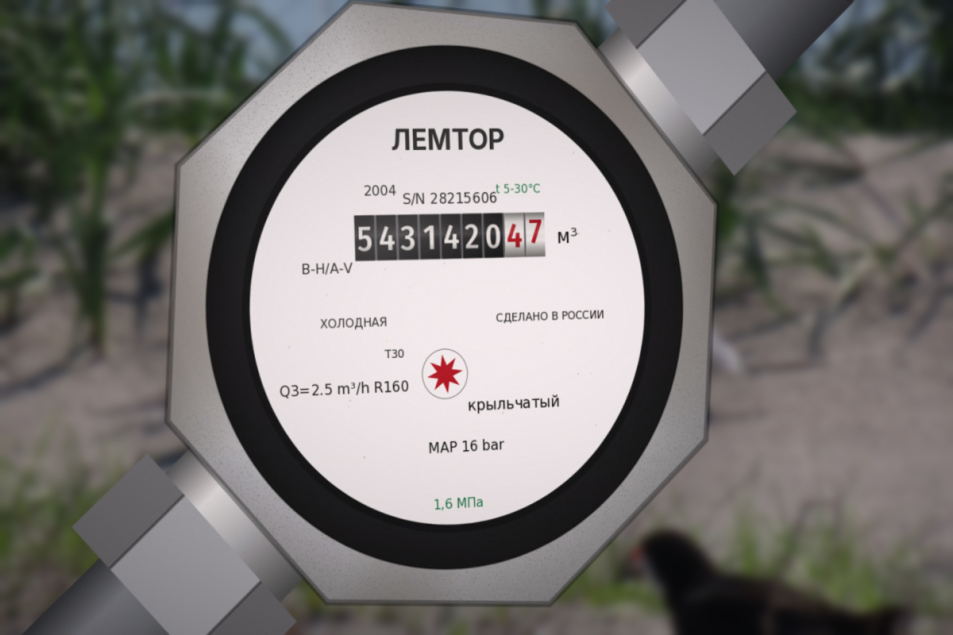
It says {"value": 5431420.47, "unit": "m³"}
